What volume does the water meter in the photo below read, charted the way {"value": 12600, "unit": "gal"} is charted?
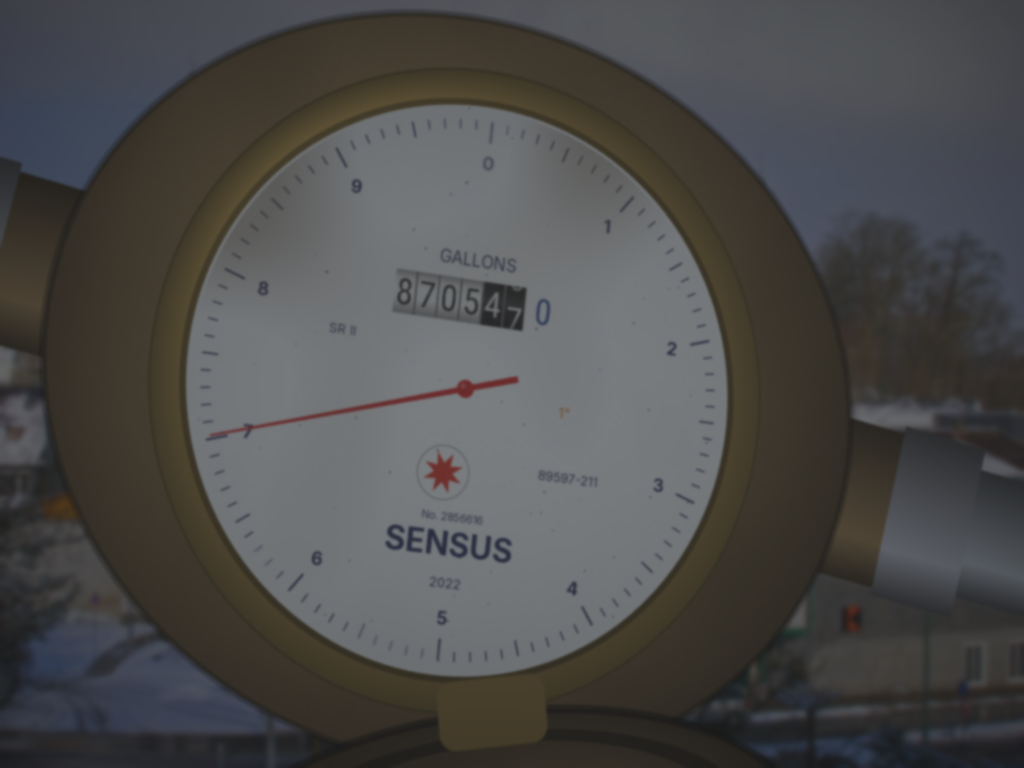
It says {"value": 8705467.0, "unit": "gal"}
